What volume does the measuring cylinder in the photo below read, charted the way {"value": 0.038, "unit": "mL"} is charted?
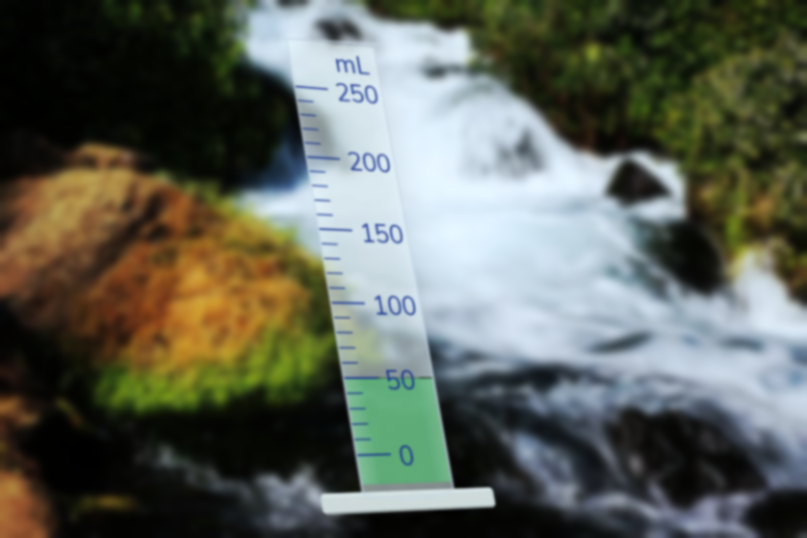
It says {"value": 50, "unit": "mL"}
